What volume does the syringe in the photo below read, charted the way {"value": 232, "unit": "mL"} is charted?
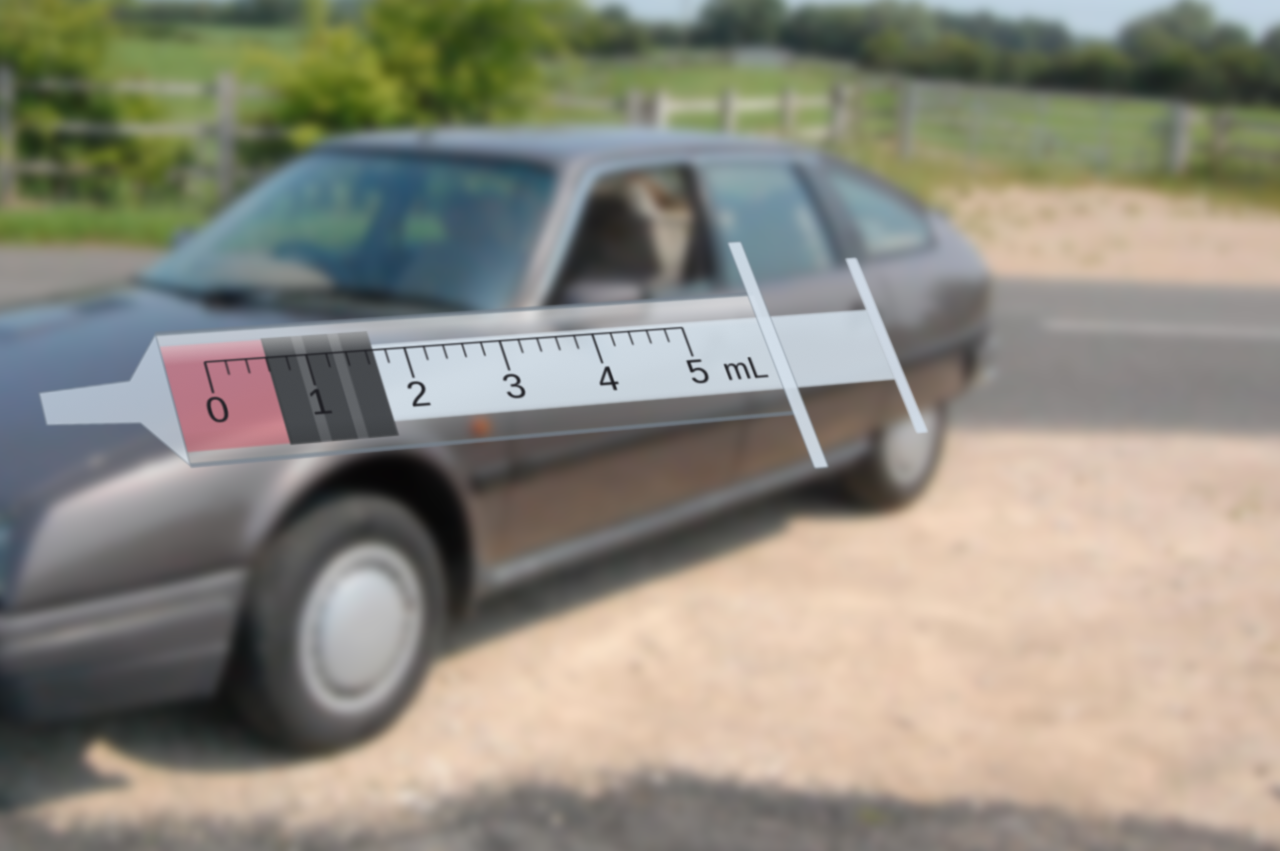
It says {"value": 0.6, "unit": "mL"}
